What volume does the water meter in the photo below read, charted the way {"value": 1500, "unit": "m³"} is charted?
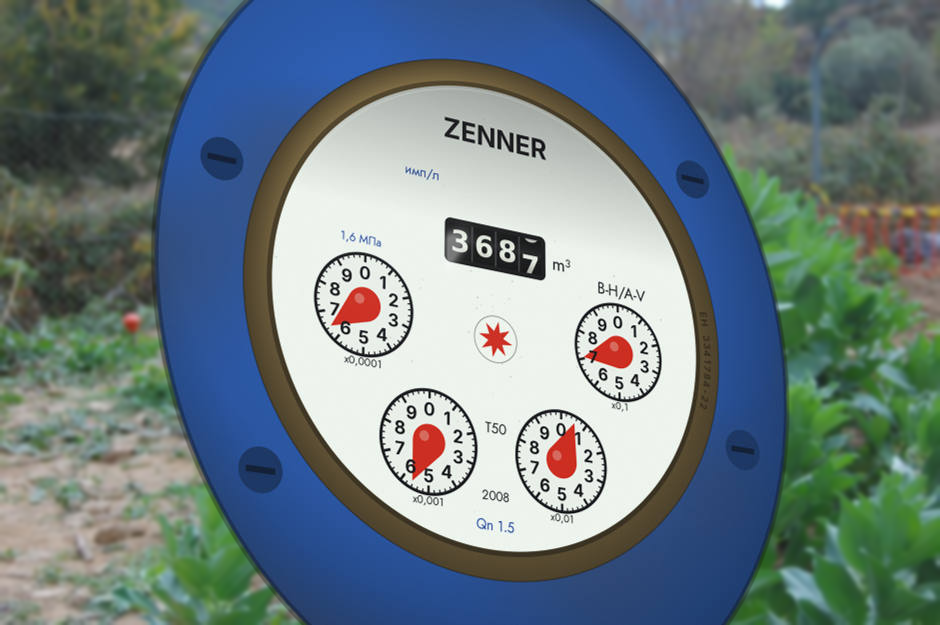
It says {"value": 3686.7056, "unit": "m³"}
